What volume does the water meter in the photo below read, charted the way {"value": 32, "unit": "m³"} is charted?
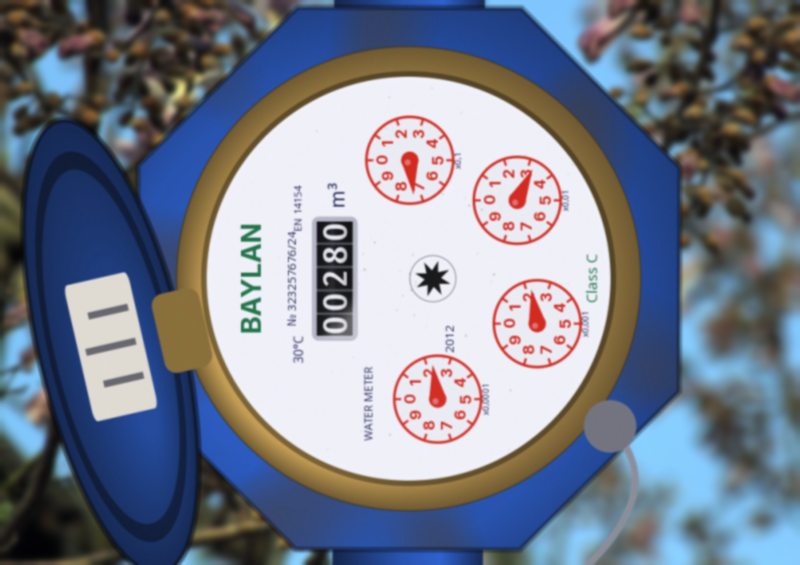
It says {"value": 280.7322, "unit": "m³"}
